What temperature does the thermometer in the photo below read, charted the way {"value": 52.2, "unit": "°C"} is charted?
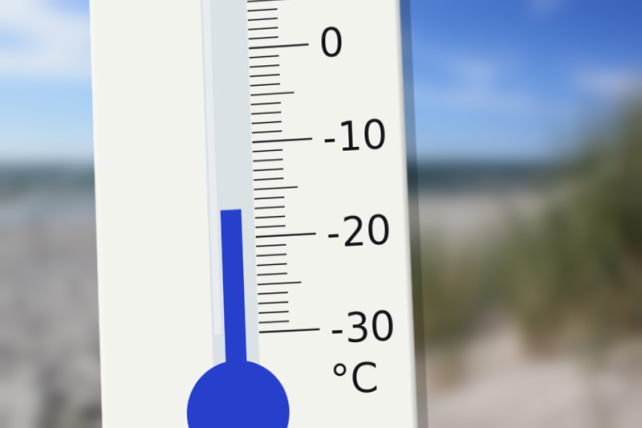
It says {"value": -17, "unit": "°C"}
